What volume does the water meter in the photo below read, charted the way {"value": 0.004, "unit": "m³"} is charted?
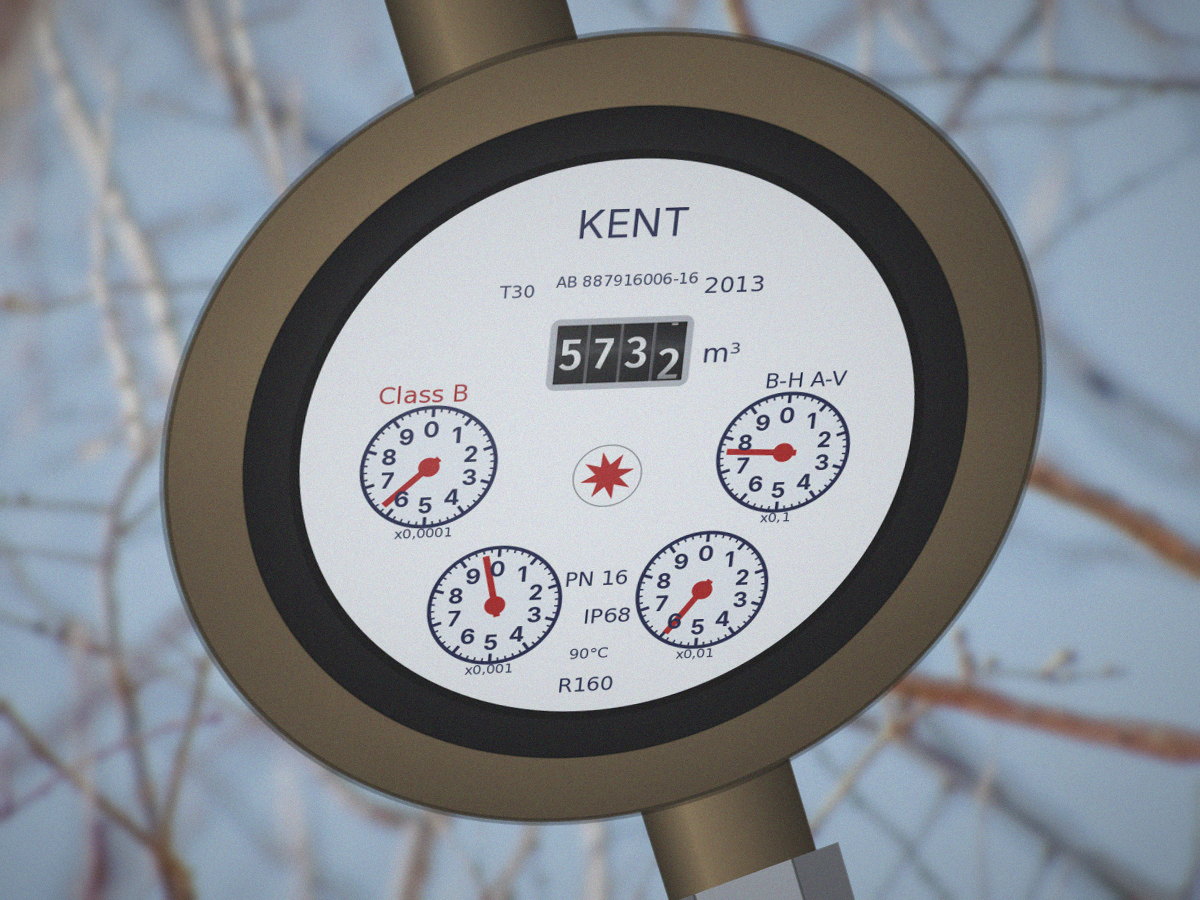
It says {"value": 5731.7596, "unit": "m³"}
